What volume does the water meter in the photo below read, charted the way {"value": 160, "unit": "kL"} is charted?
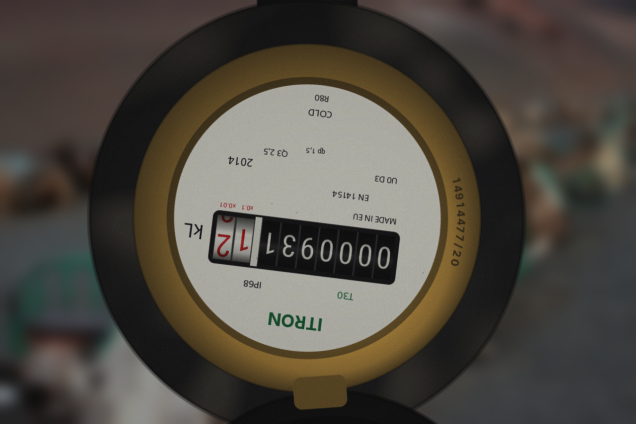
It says {"value": 931.12, "unit": "kL"}
